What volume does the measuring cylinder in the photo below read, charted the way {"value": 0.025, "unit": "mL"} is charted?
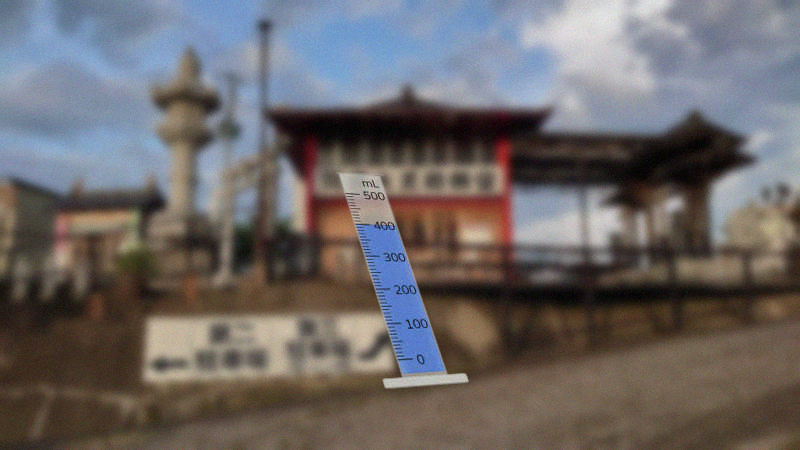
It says {"value": 400, "unit": "mL"}
